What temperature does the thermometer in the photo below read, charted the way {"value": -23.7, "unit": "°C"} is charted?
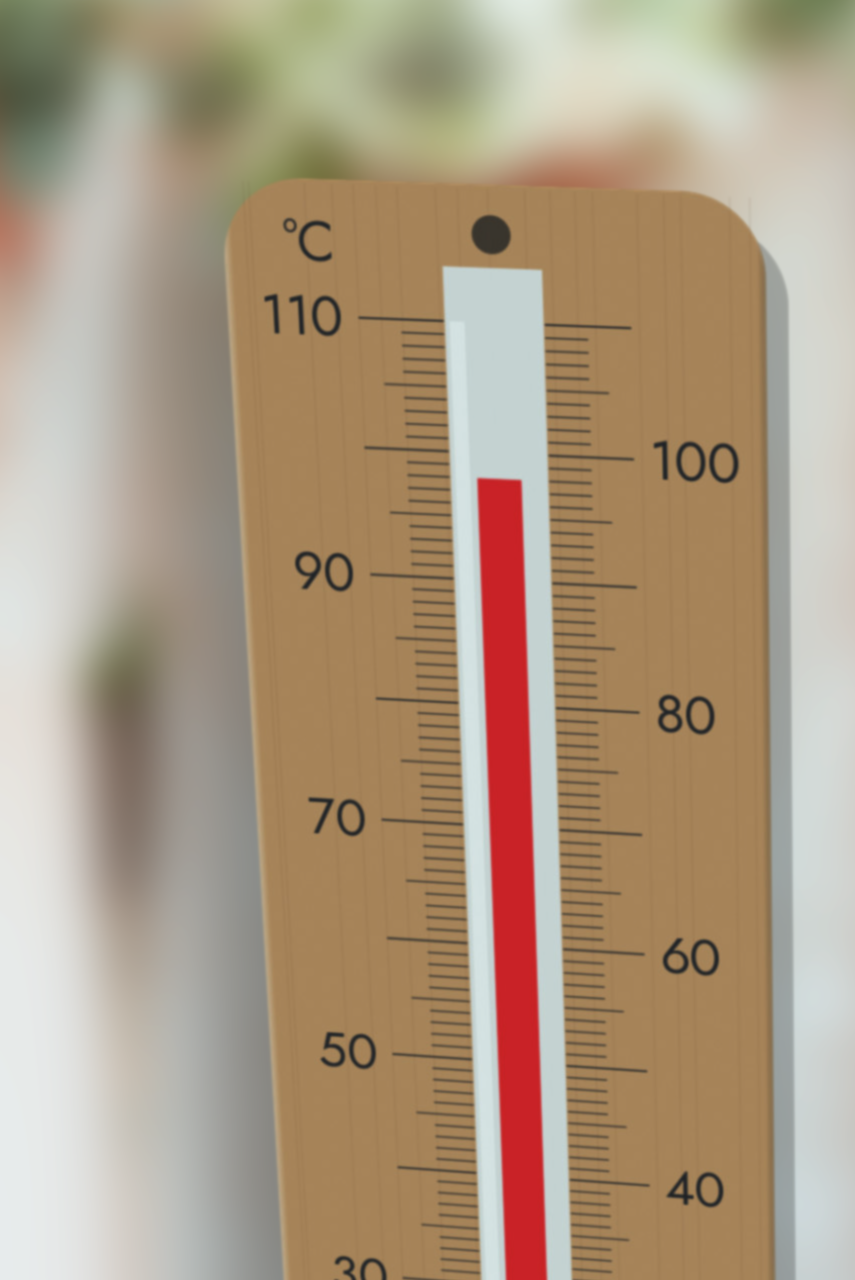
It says {"value": 98, "unit": "°C"}
